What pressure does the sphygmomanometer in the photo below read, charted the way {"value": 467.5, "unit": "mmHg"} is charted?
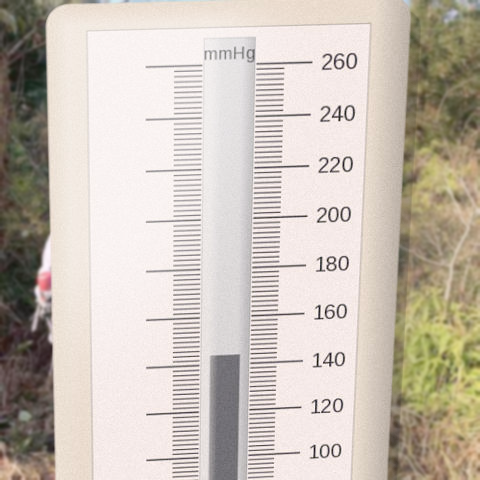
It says {"value": 144, "unit": "mmHg"}
